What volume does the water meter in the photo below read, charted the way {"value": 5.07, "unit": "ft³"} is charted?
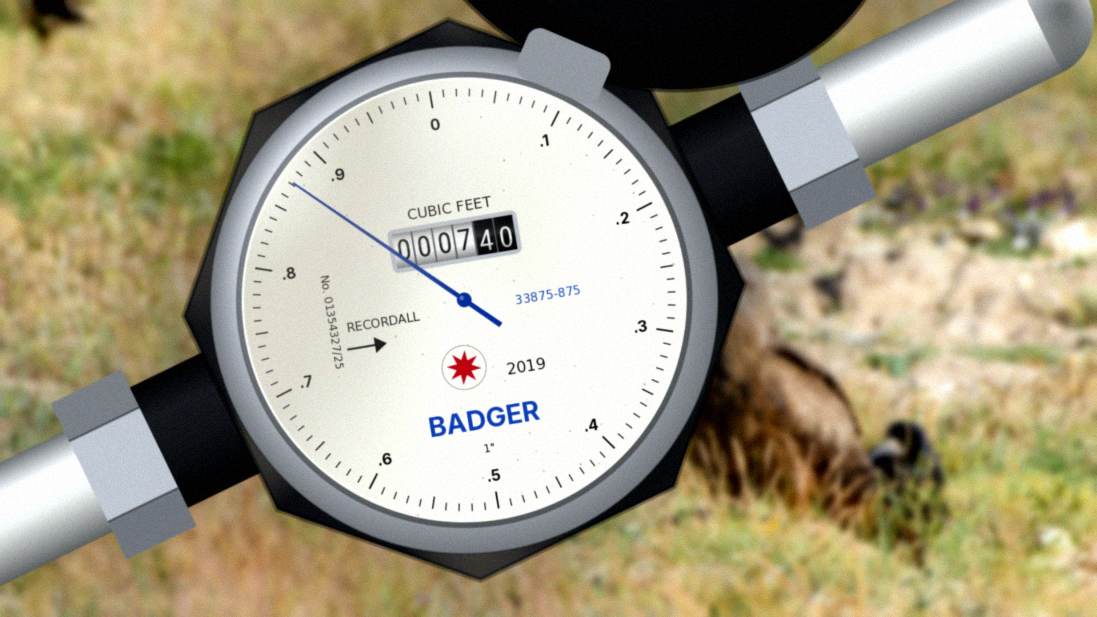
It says {"value": 739.87, "unit": "ft³"}
